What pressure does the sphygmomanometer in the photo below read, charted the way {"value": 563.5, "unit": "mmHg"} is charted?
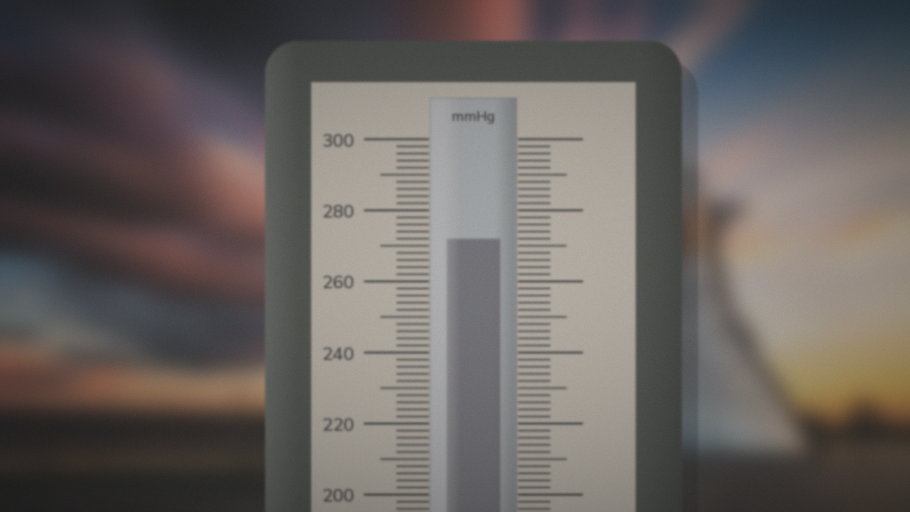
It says {"value": 272, "unit": "mmHg"}
